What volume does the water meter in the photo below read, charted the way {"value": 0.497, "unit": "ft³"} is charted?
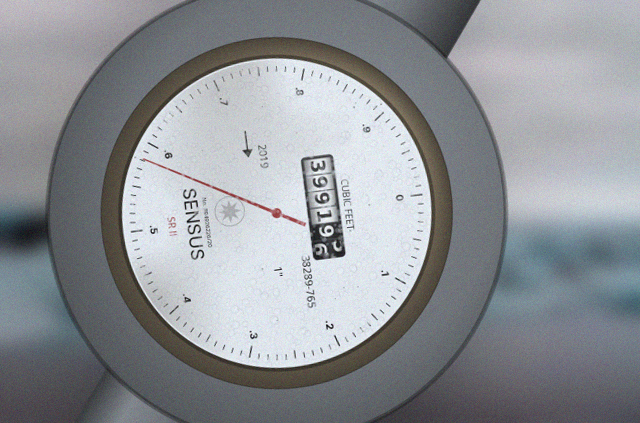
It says {"value": 399195.58, "unit": "ft³"}
